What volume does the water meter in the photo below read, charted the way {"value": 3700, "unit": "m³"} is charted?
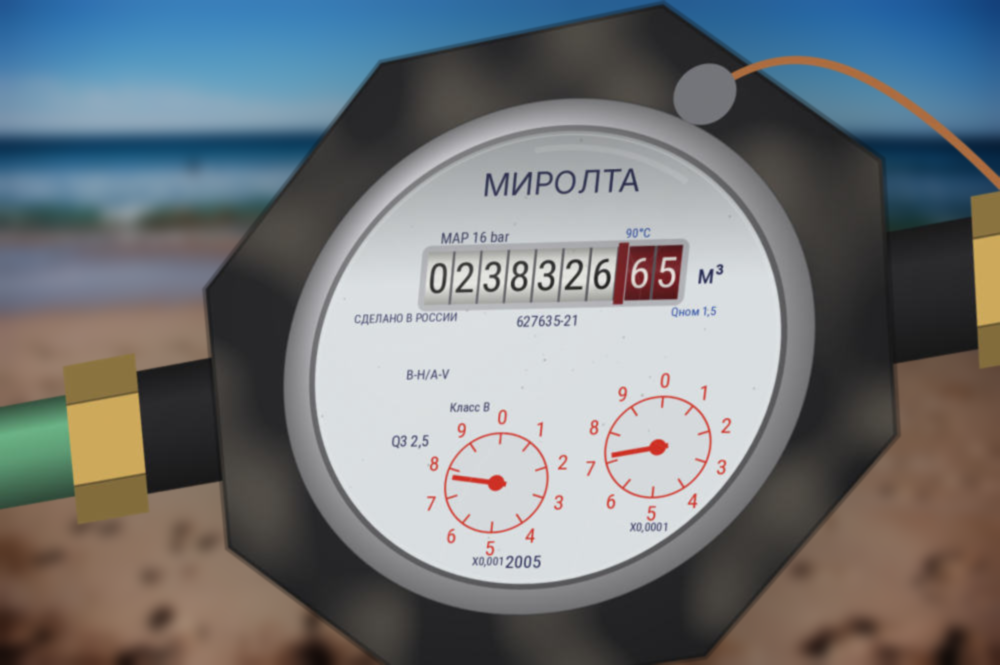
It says {"value": 238326.6577, "unit": "m³"}
